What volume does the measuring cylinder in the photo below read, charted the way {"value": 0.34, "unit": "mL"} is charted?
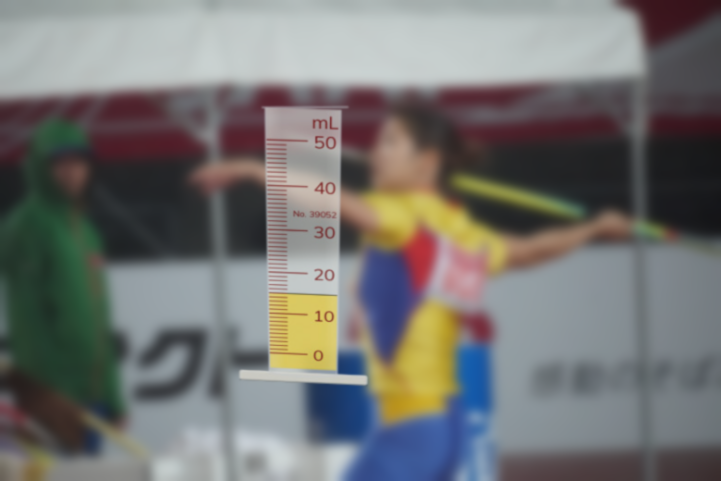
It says {"value": 15, "unit": "mL"}
